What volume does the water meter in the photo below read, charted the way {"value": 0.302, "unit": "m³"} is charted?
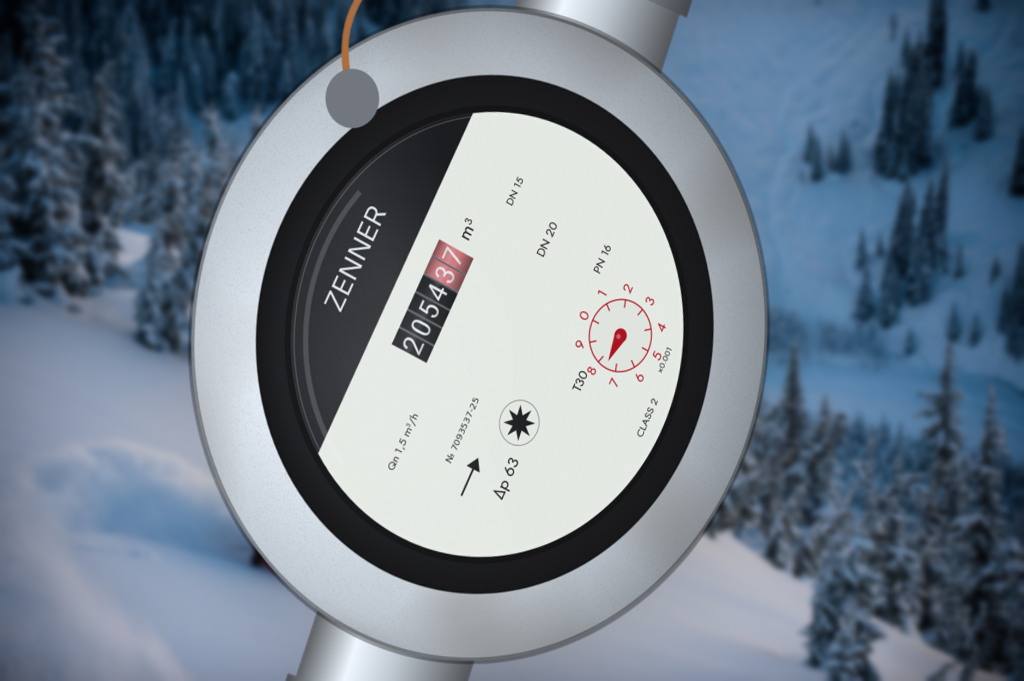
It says {"value": 2054.377, "unit": "m³"}
